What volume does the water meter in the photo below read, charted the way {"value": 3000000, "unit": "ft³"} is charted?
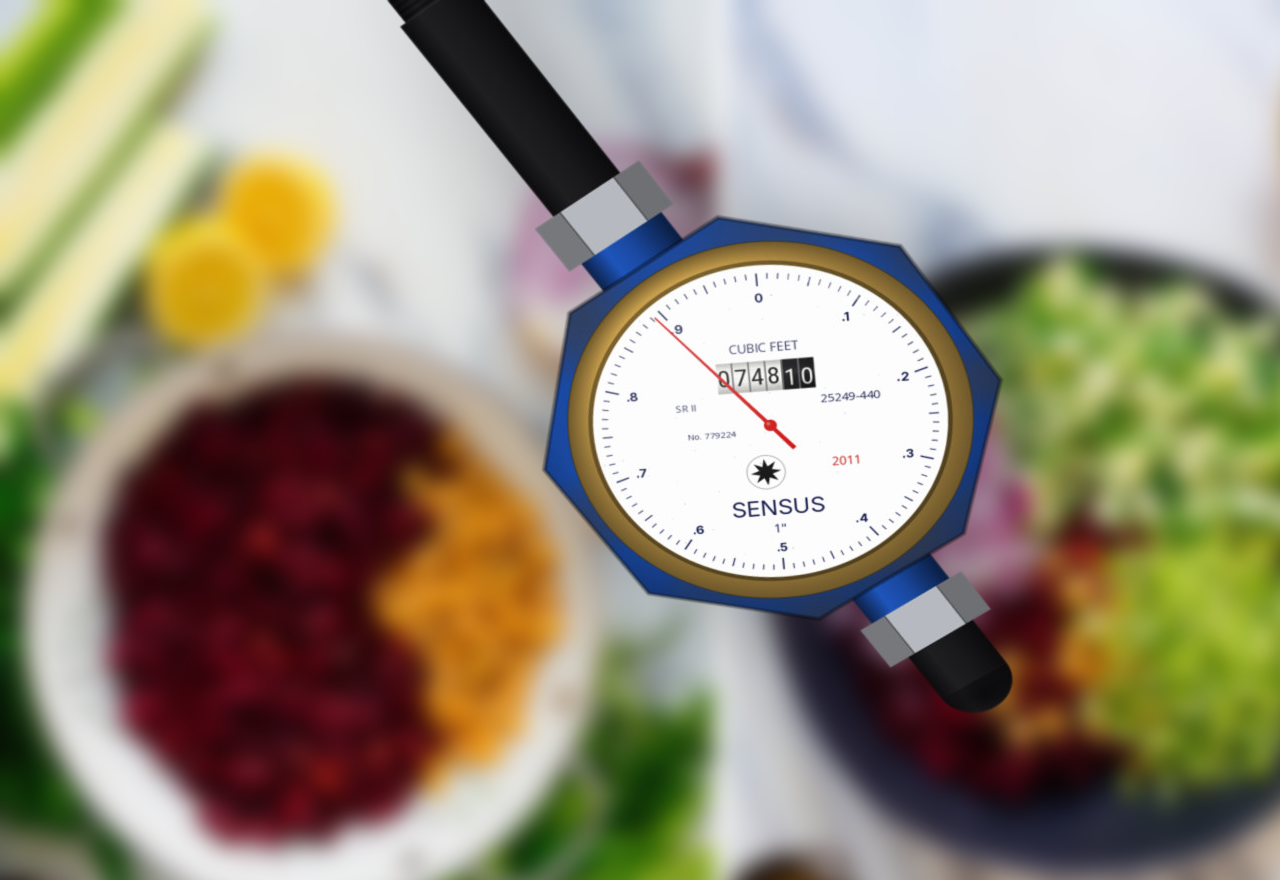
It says {"value": 74809.89, "unit": "ft³"}
